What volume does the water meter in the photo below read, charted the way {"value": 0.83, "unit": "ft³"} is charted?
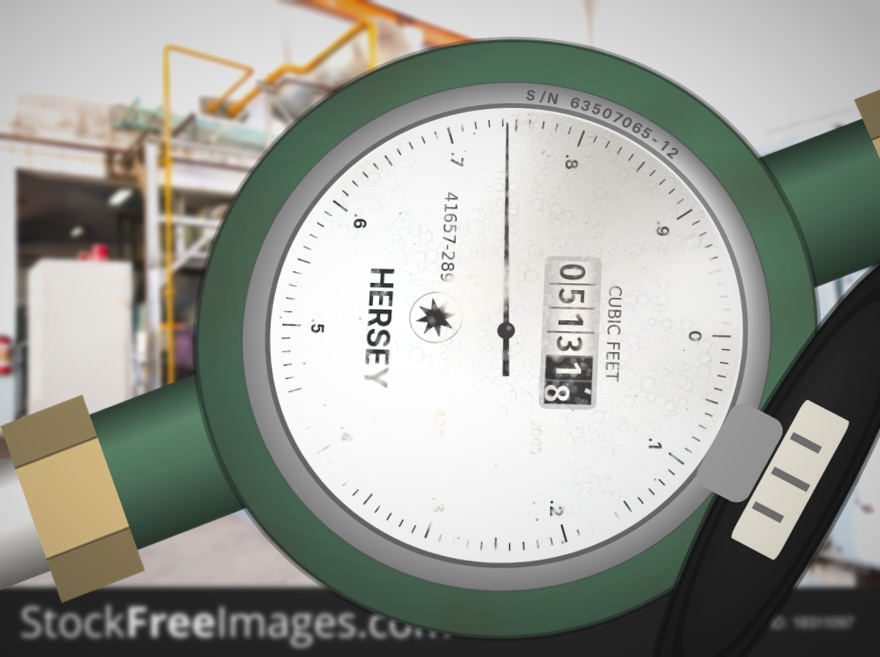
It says {"value": 51317.74, "unit": "ft³"}
